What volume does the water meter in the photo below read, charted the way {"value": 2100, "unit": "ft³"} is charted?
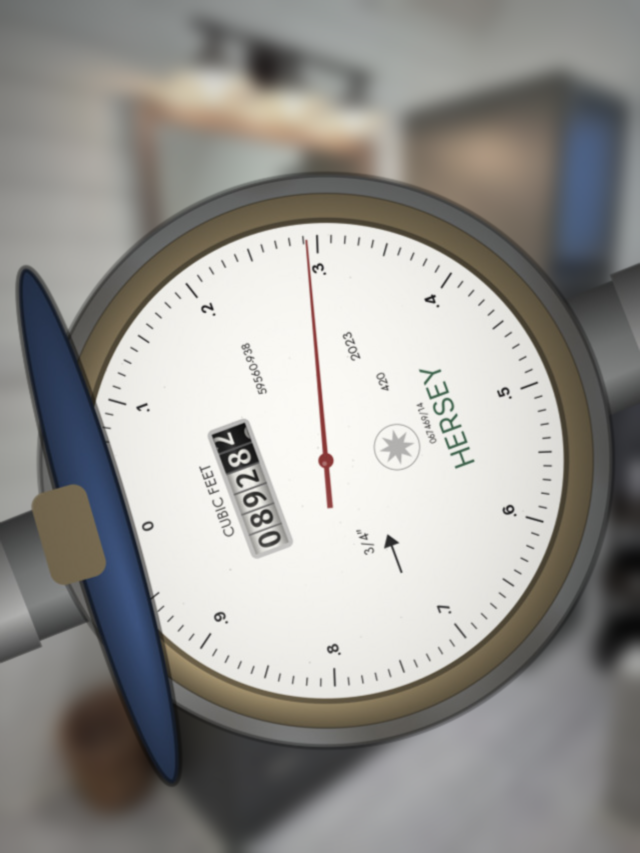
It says {"value": 89282.29, "unit": "ft³"}
